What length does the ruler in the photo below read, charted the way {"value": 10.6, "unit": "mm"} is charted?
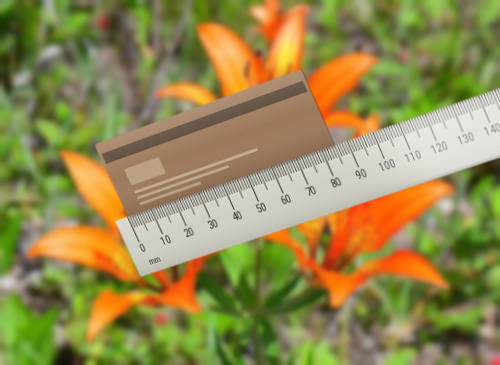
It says {"value": 85, "unit": "mm"}
